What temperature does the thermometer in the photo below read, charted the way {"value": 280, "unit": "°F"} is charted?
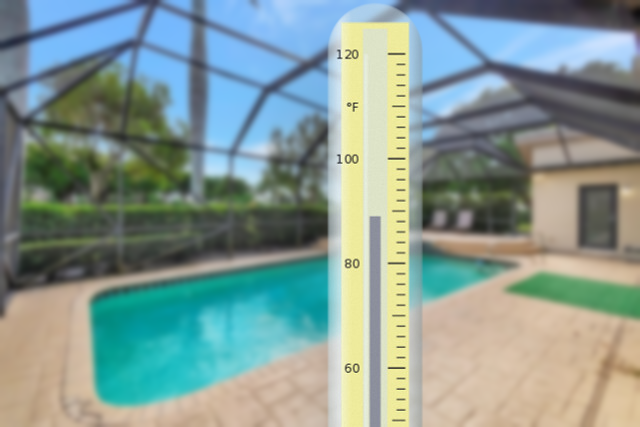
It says {"value": 89, "unit": "°F"}
